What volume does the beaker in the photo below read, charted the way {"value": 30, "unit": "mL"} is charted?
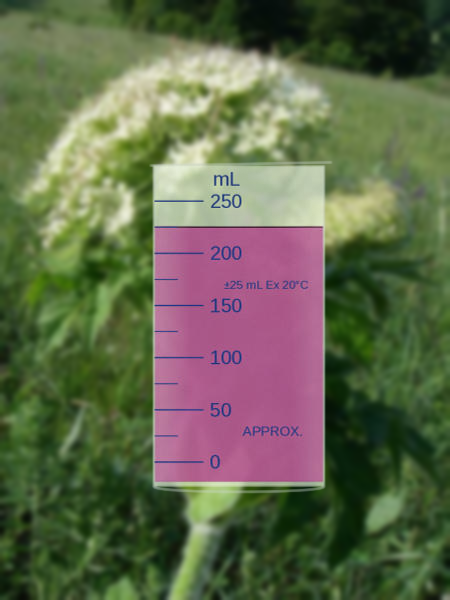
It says {"value": 225, "unit": "mL"}
